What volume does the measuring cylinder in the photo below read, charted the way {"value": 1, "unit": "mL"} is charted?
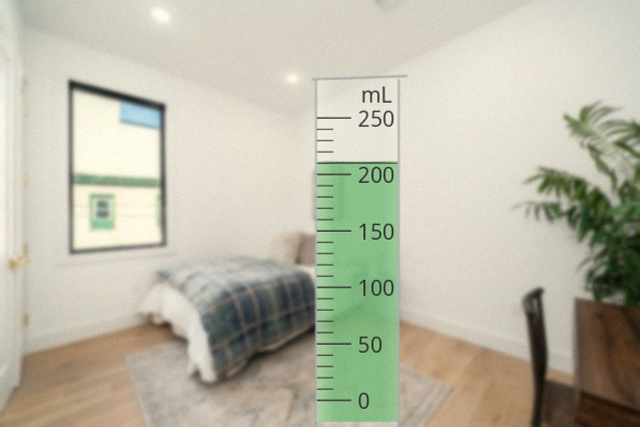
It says {"value": 210, "unit": "mL"}
